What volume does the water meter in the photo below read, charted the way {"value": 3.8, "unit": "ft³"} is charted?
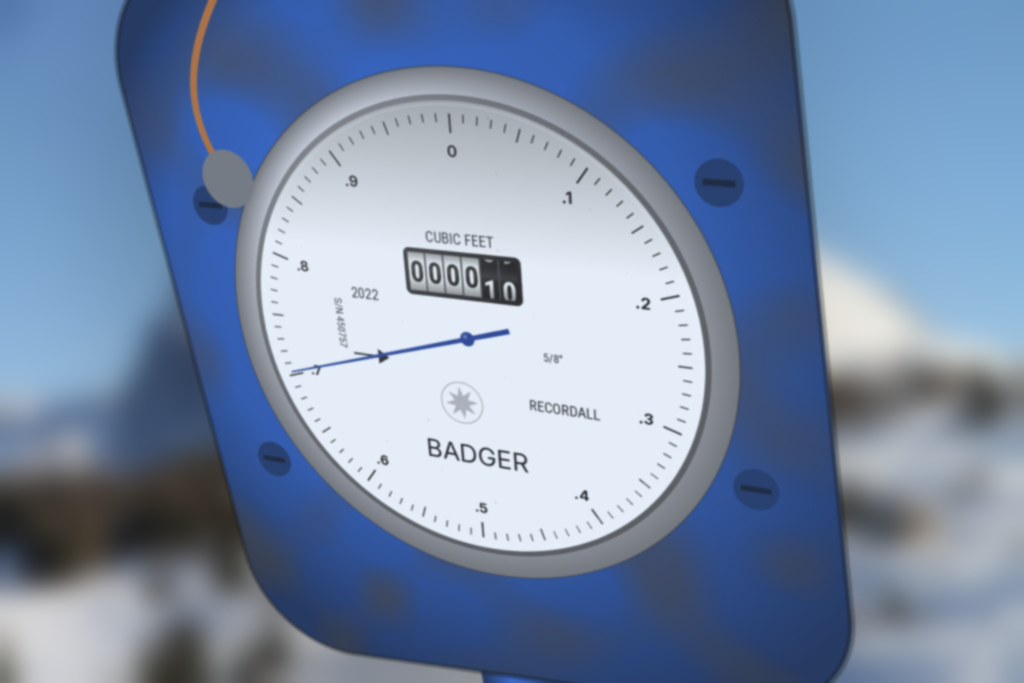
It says {"value": 9.70, "unit": "ft³"}
